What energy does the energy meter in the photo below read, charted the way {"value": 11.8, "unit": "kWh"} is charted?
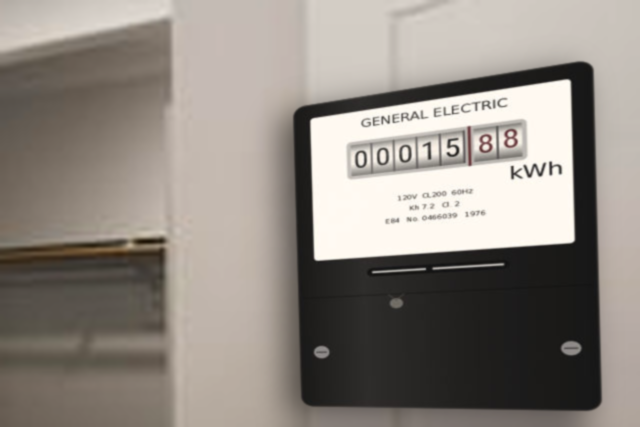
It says {"value": 15.88, "unit": "kWh"}
